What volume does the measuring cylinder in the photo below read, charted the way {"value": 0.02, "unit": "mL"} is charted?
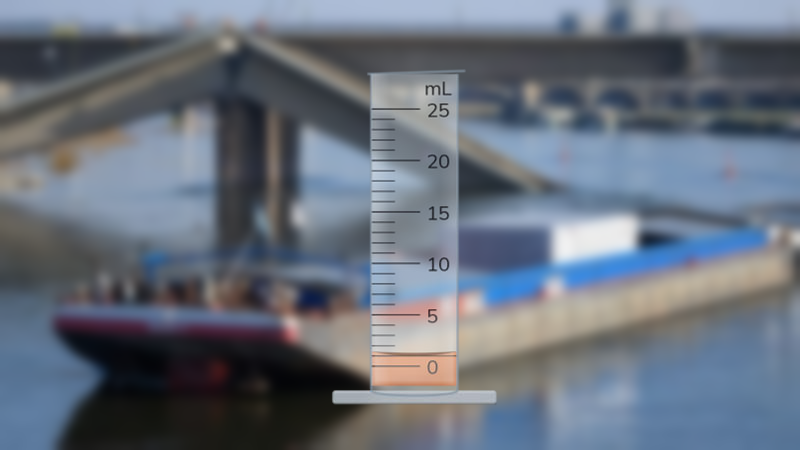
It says {"value": 1, "unit": "mL"}
